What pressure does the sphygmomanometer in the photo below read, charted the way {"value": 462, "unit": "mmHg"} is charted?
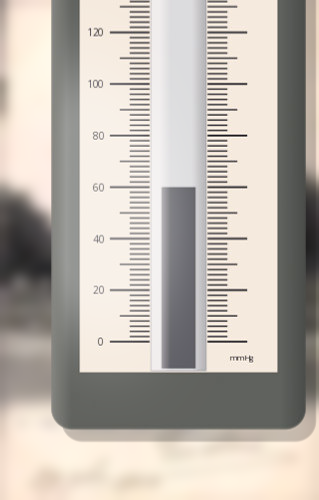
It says {"value": 60, "unit": "mmHg"}
